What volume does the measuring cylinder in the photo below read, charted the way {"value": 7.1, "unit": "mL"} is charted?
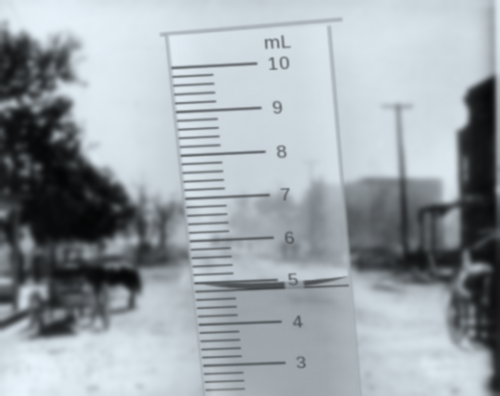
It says {"value": 4.8, "unit": "mL"}
